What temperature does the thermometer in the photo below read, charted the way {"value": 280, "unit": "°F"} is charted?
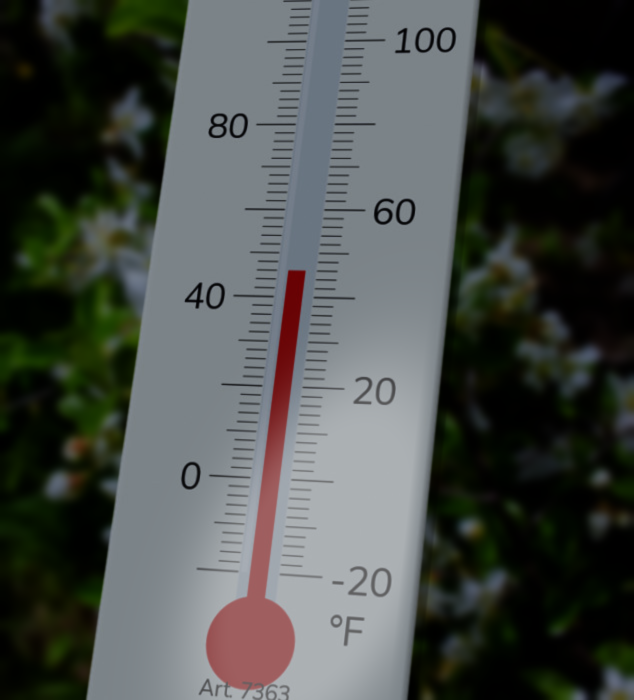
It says {"value": 46, "unit": "°F"}
